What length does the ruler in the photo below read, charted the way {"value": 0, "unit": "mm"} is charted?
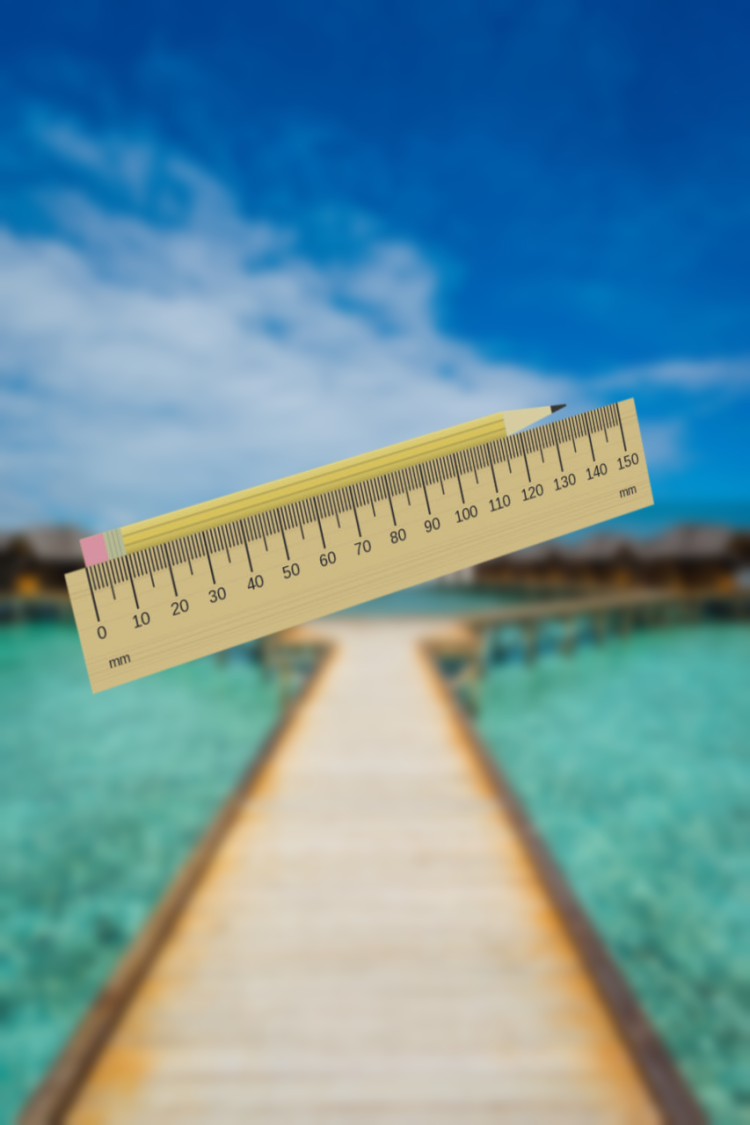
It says {"value": 135, "unit": "mm"}
